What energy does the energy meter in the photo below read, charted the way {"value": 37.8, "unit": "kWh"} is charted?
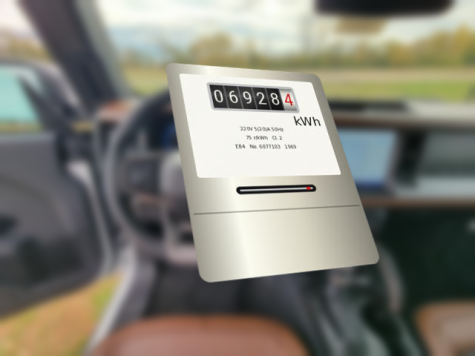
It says {"value": 6928.4, "unit": "kWh"}
